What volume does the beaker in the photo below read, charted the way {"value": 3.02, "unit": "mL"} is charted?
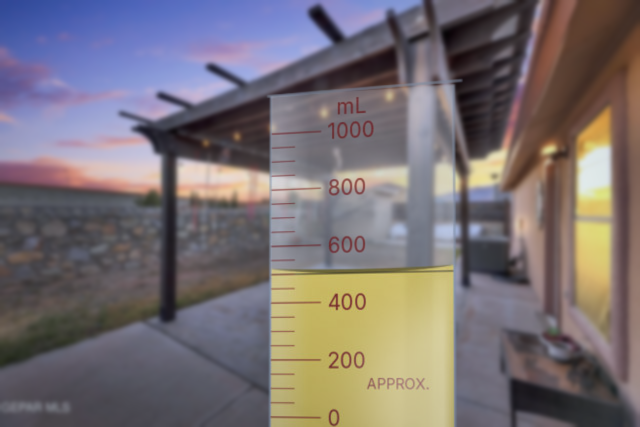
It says {"value": 500, "unit": "mL"}
